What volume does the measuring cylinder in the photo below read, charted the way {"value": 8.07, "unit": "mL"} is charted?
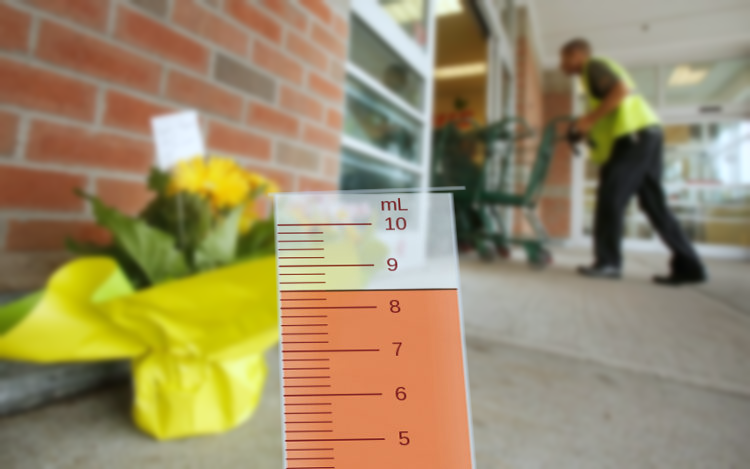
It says {"value": 8.4, "unit": "mL"}
